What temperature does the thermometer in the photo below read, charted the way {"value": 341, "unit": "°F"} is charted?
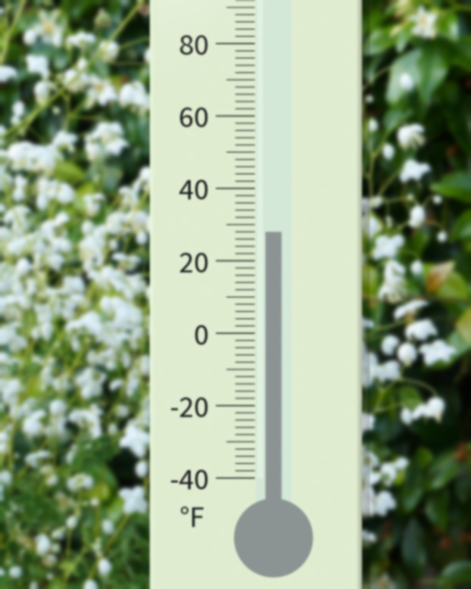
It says {"value": 28, "unit": "°F"}
